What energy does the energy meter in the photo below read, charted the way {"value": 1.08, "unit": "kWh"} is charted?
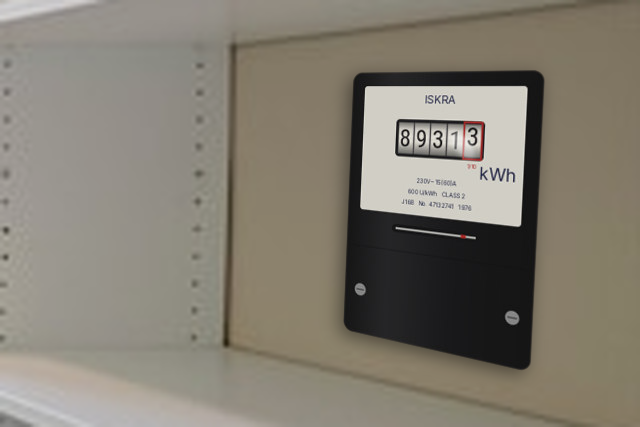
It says {"value": 8931.3, "unit": "kWh"}
